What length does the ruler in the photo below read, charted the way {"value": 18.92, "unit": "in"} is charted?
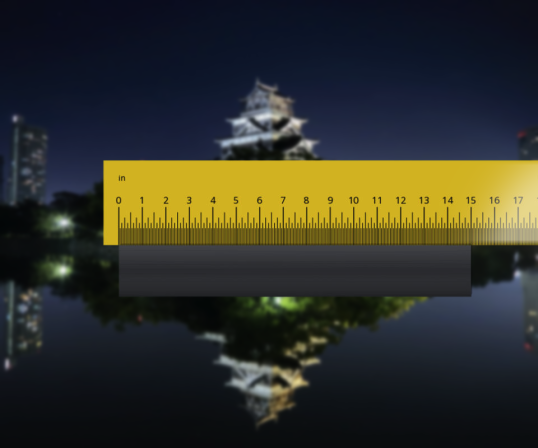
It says {"value": 15, "unit": "in"}
